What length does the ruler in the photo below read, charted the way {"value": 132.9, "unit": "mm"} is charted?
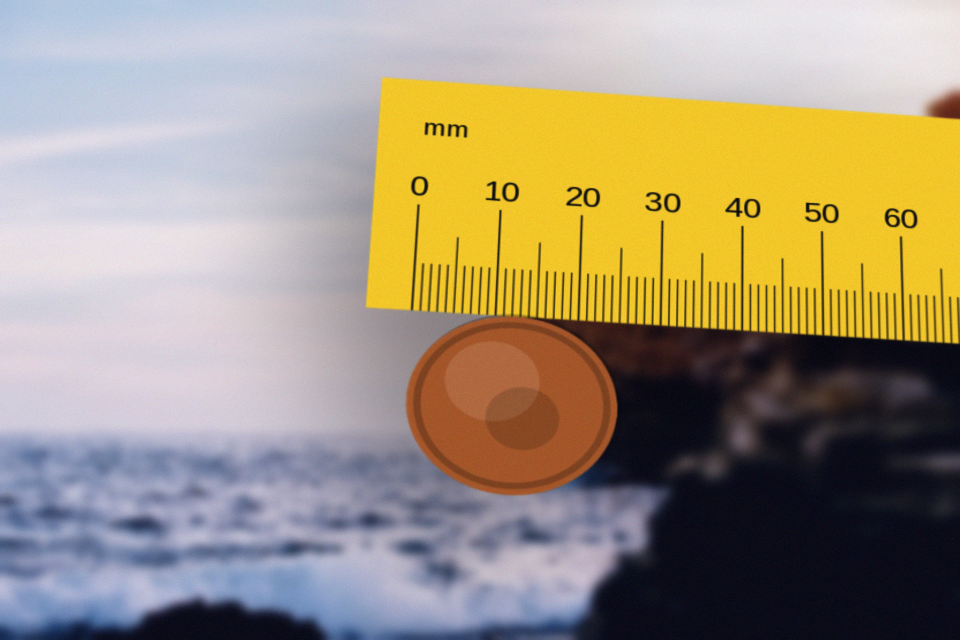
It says {"value": 25, "unit": "mm"}
